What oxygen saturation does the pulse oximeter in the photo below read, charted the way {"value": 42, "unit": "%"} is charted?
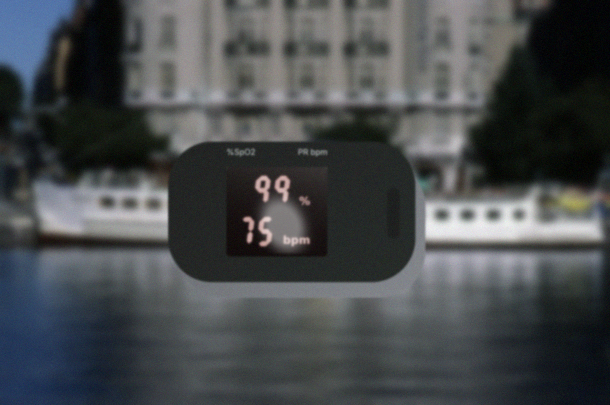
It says {"value": 99, "unit": "%"}
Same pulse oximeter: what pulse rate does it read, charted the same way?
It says {"value": 75, "unit": "bpm"}
